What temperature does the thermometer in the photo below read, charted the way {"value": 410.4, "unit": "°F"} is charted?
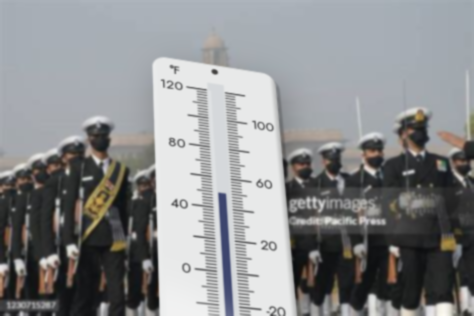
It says {"value": 50, "unit": "°F"}
